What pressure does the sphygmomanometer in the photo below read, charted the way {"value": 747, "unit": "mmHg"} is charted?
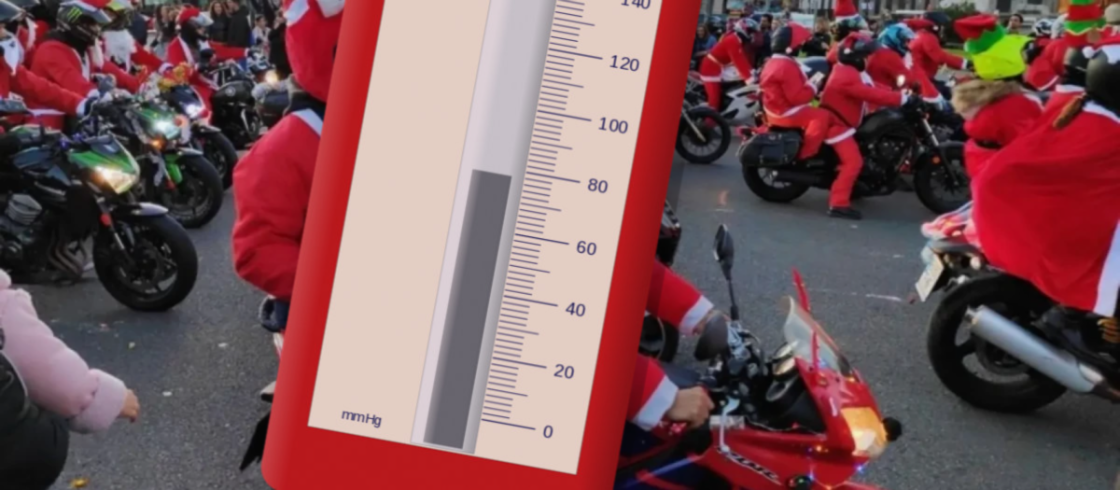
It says {"value": 78, "unit": "mmHg"}
